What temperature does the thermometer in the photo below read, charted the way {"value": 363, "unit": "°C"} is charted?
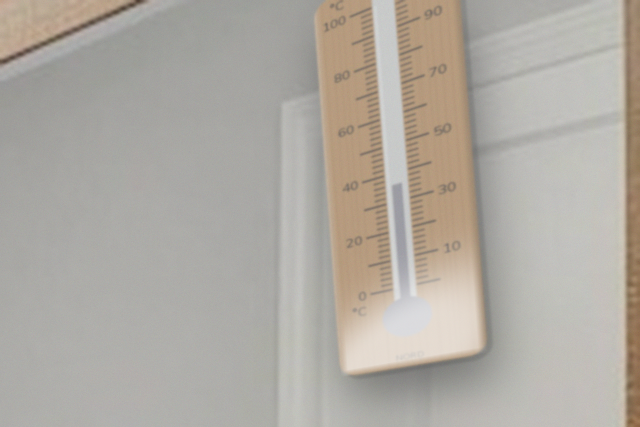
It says {"value": 36, "unit": "°C"}
